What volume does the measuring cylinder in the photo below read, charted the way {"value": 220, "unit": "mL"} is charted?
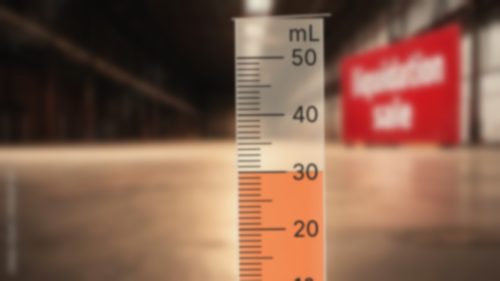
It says {"value": 30, "unit": "mL"}
